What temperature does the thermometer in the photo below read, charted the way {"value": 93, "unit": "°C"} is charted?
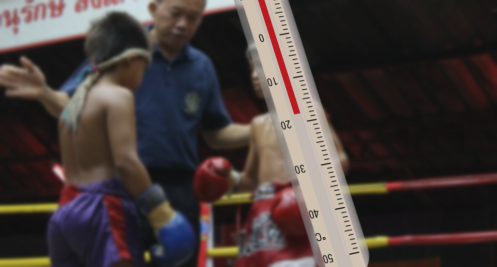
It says {"value": 18, "unit": "°C"}
